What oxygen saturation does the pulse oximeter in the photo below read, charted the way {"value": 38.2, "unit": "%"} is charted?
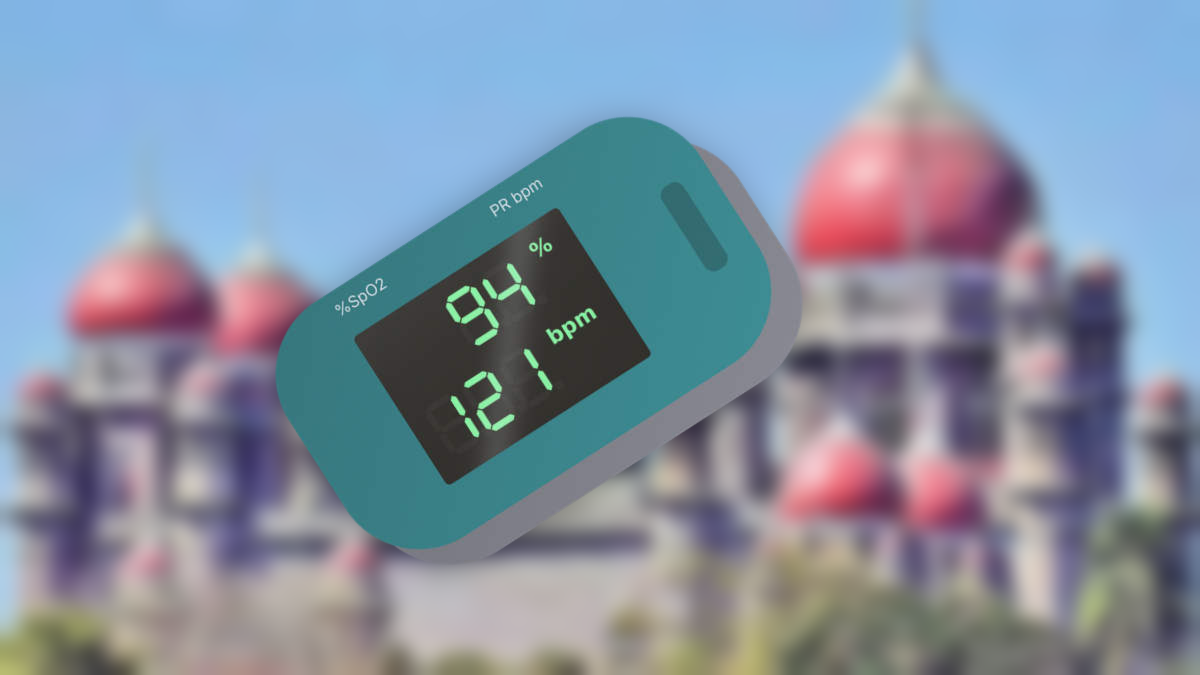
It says {"value": 94, "unit": "%"}
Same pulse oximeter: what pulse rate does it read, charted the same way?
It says {"value": 121, "unit": "bpm"}
